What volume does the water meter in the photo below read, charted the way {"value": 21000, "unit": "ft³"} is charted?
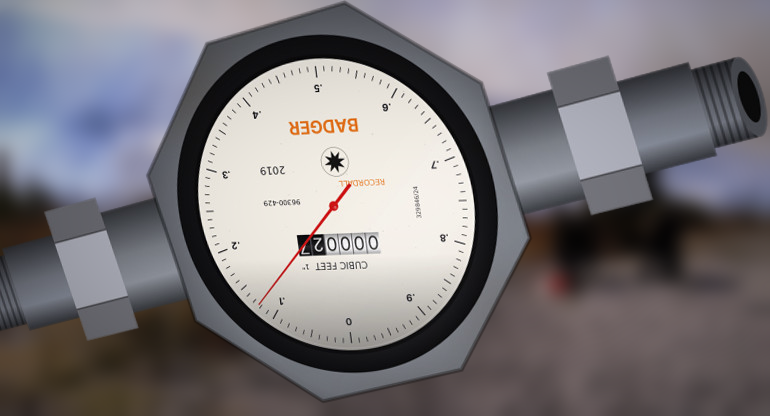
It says {"value": 27.12, "unit": "ft³"}
